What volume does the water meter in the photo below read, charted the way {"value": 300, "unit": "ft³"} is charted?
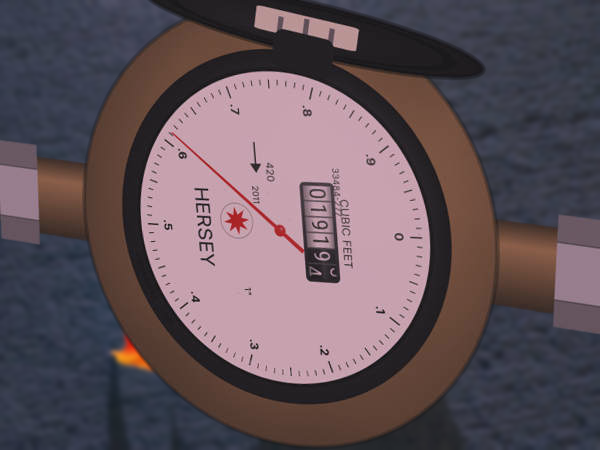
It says {"value": 19193.61, "unit": "ft³"}
